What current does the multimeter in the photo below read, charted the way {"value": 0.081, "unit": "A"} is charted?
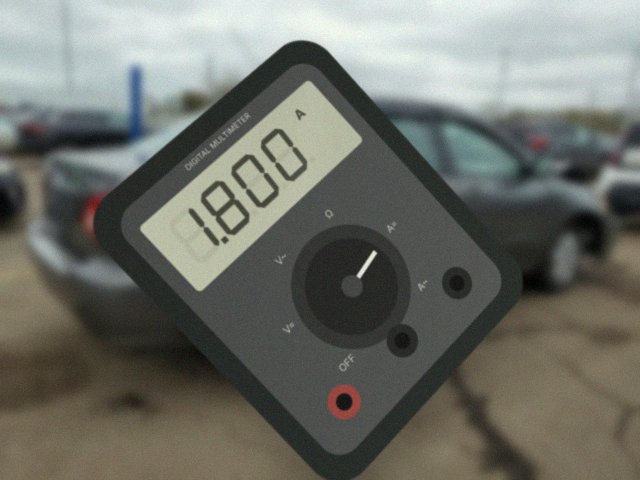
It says {"value": 1.800, "unit": "A"}
